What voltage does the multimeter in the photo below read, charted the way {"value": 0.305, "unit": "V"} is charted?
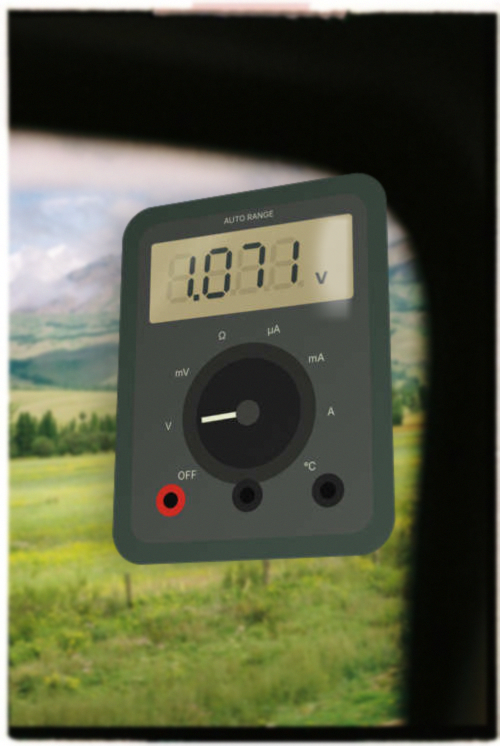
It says {"value": 1.071, "unit": "V"}
